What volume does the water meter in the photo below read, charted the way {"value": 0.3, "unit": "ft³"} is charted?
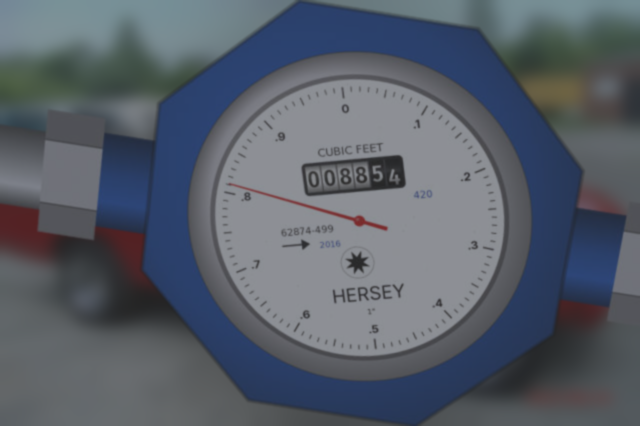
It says {"value": 8853.81, "unit": "ft³"}
